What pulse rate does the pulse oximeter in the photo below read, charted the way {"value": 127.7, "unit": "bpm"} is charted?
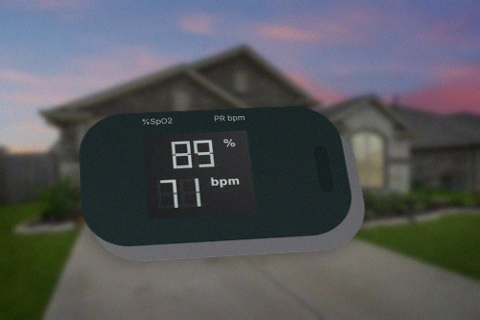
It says {"value": 71, "unit": "bpm"}
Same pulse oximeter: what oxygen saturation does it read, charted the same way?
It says {"value": 89, "unit": "%"}
